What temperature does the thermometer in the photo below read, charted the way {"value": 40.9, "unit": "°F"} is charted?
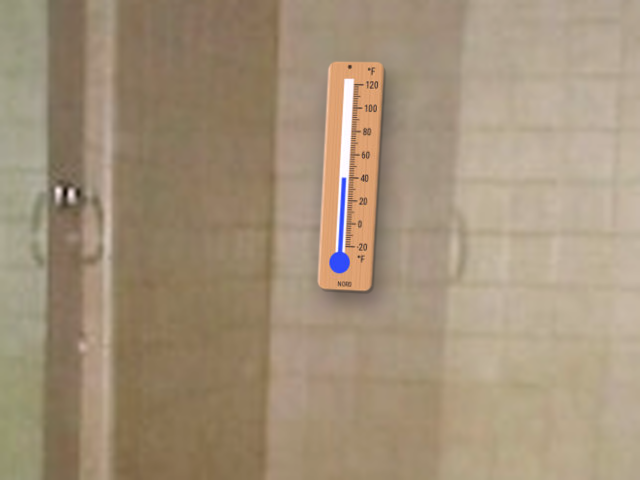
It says {"value": 40, "unit": "°F"}
